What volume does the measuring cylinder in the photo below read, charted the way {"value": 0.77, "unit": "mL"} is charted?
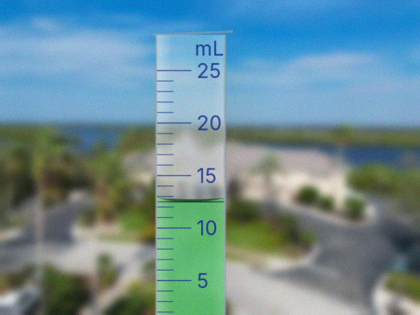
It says {"value": 12.5, "unit": "mL"}
